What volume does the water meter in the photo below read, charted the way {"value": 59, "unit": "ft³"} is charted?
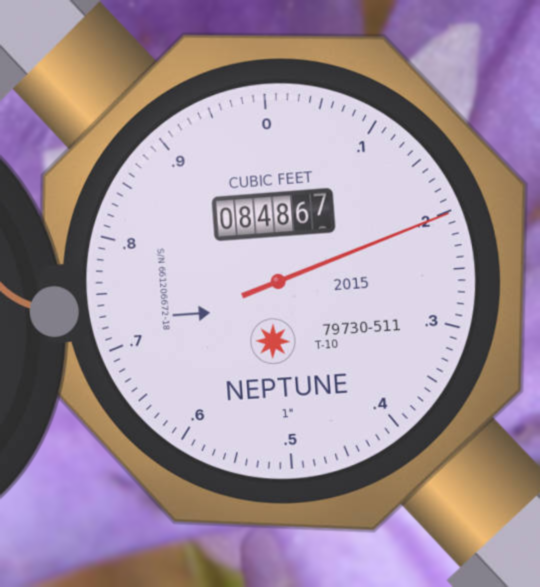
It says {"value": 84867.20, "unit": "ft³"}
